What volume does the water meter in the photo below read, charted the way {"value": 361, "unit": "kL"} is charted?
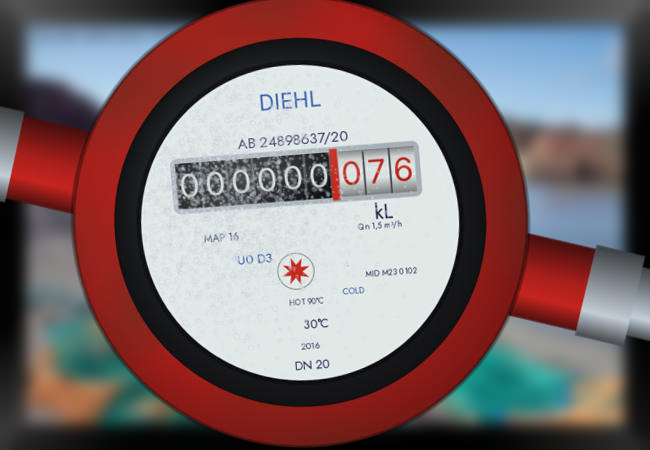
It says {"value": 0.076, "unit": "kL"}
